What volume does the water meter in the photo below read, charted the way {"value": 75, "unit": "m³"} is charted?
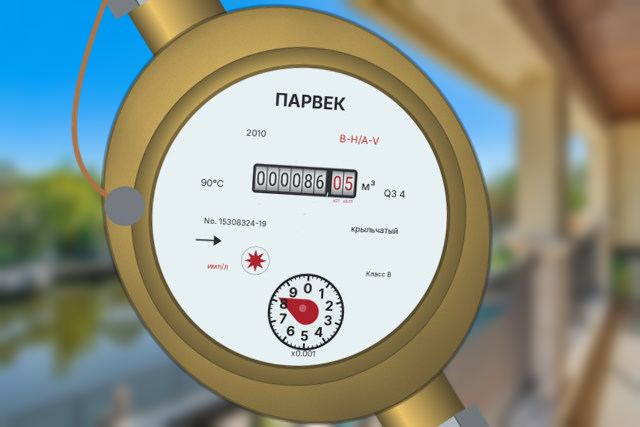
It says {"value": 86.058, "unit": "m³"}
